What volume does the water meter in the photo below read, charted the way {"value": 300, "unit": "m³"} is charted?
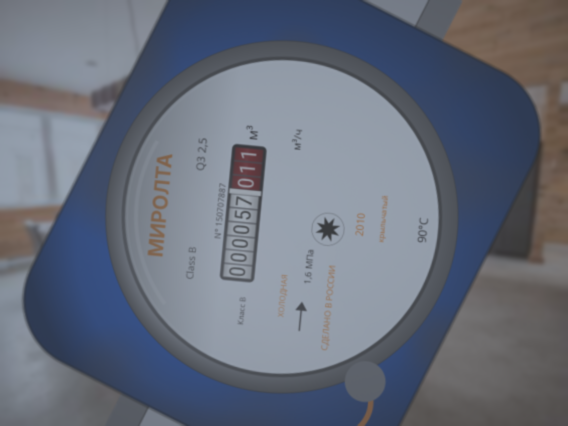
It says {"value": 57.011, "unit": "m³"}
